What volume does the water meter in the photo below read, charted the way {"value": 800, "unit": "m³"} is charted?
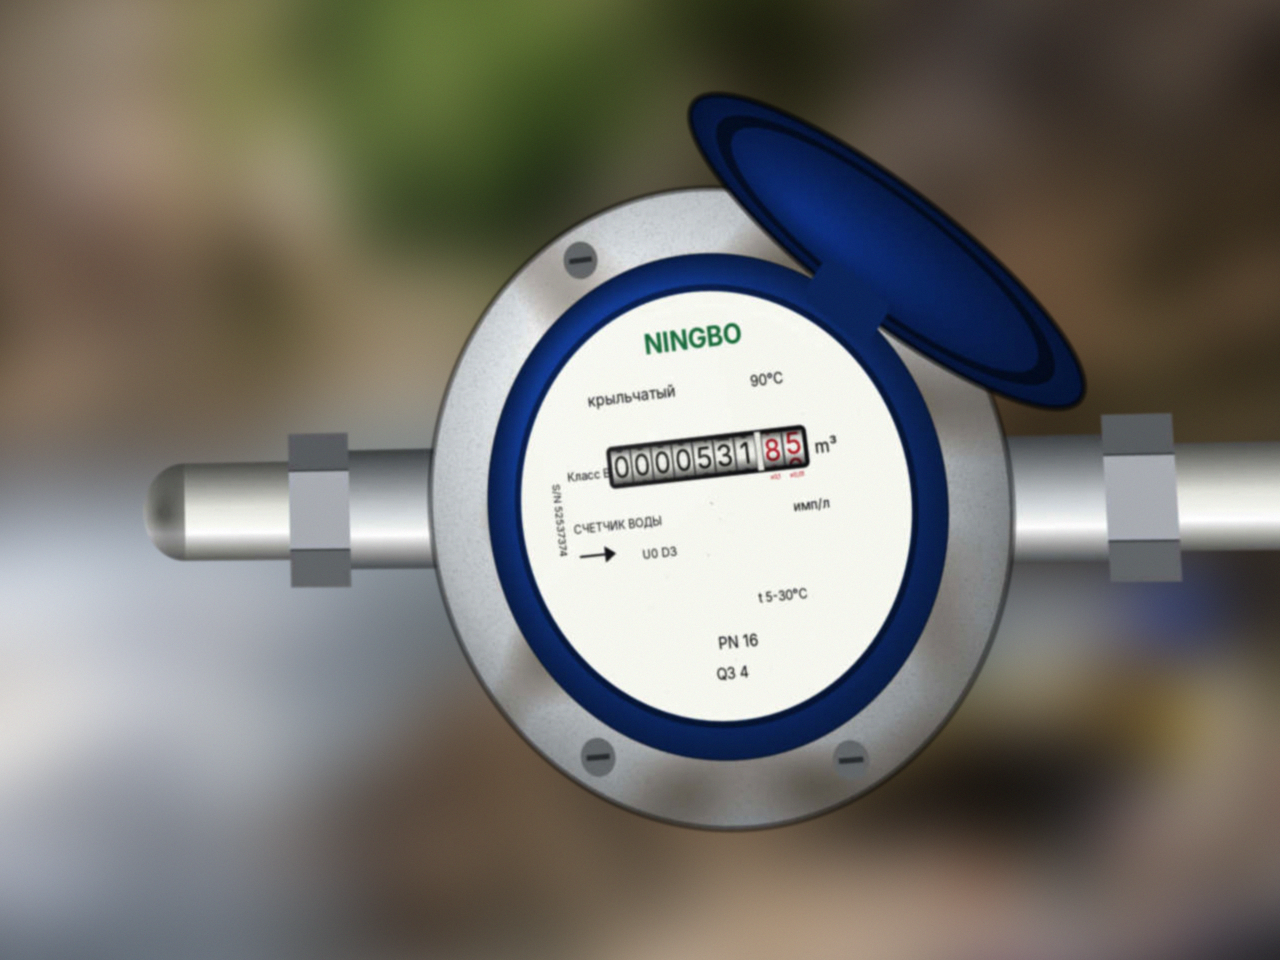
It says {"value": 531.85, "unit": "m³"}
